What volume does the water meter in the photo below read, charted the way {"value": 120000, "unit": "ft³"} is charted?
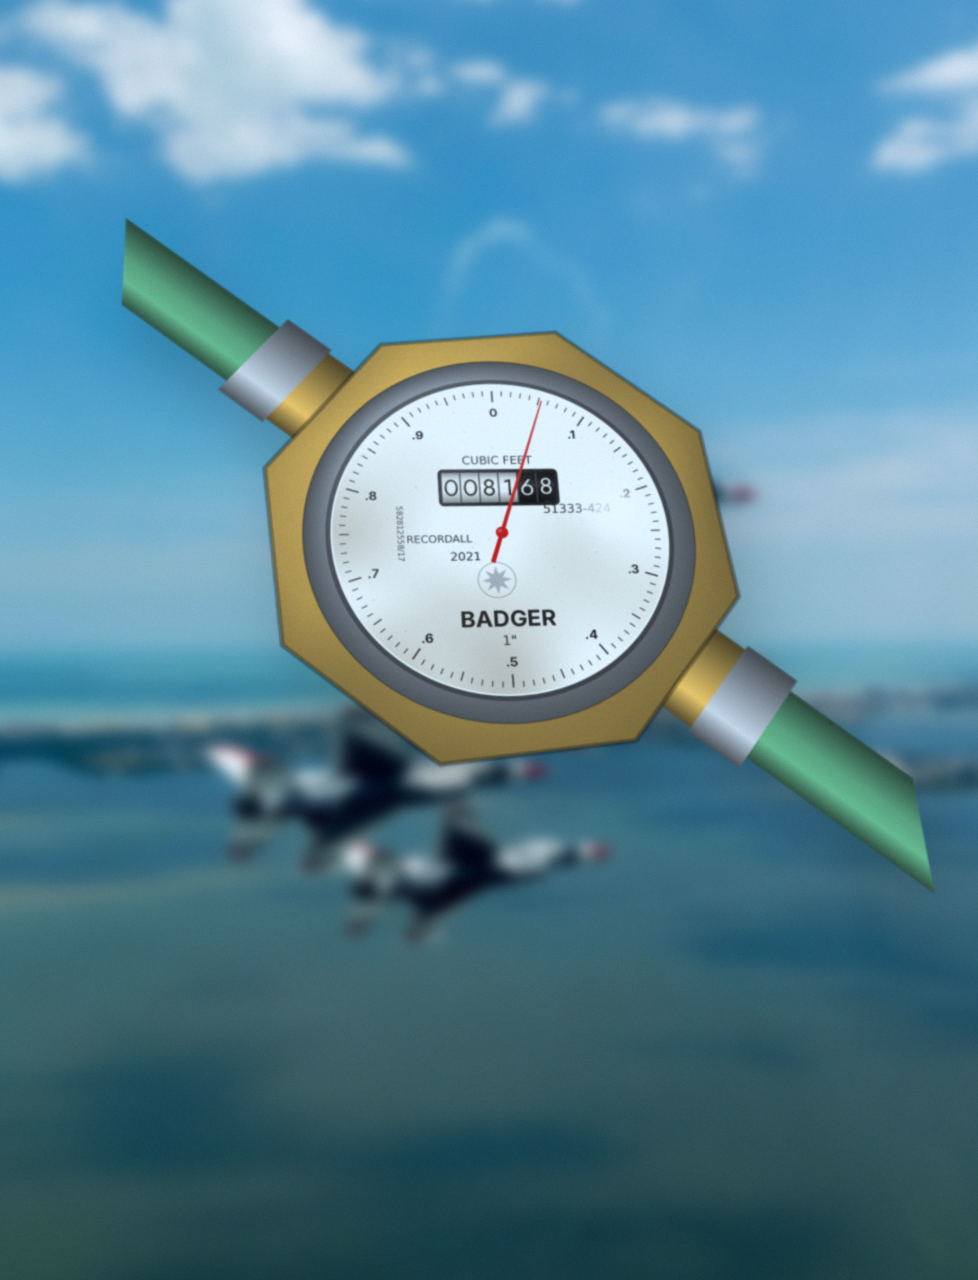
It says {"value": 8168.05, "unit": "ft³"}
